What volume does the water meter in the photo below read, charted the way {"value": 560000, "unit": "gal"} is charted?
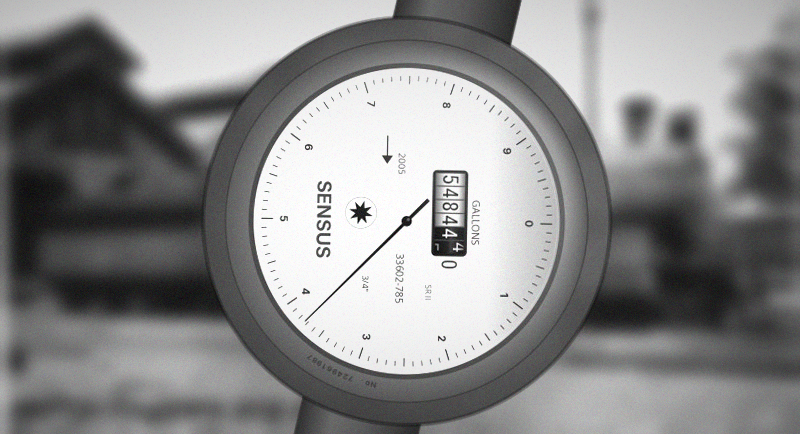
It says {"value": 5484443.7, "unit": "gal"}
